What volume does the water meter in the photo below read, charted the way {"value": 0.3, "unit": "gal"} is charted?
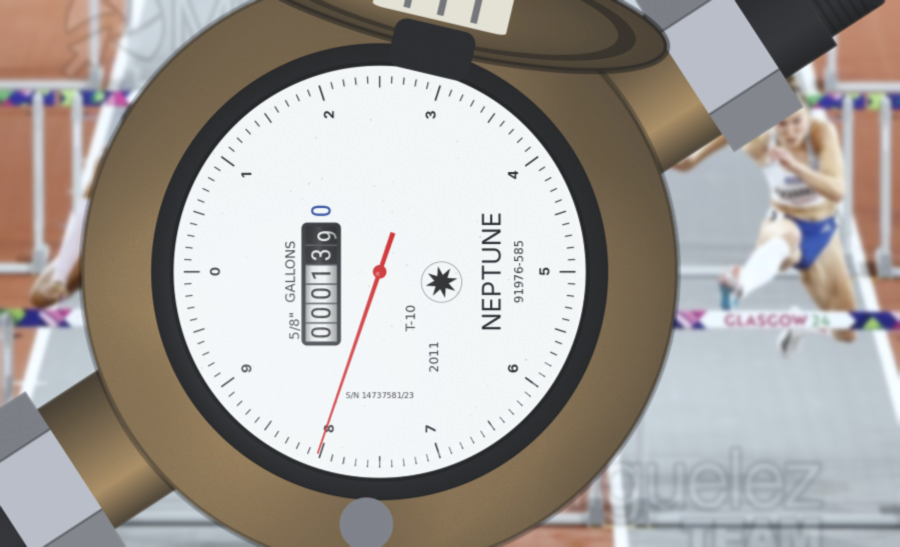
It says {"value": 1388.0, "unit": "gal"}
